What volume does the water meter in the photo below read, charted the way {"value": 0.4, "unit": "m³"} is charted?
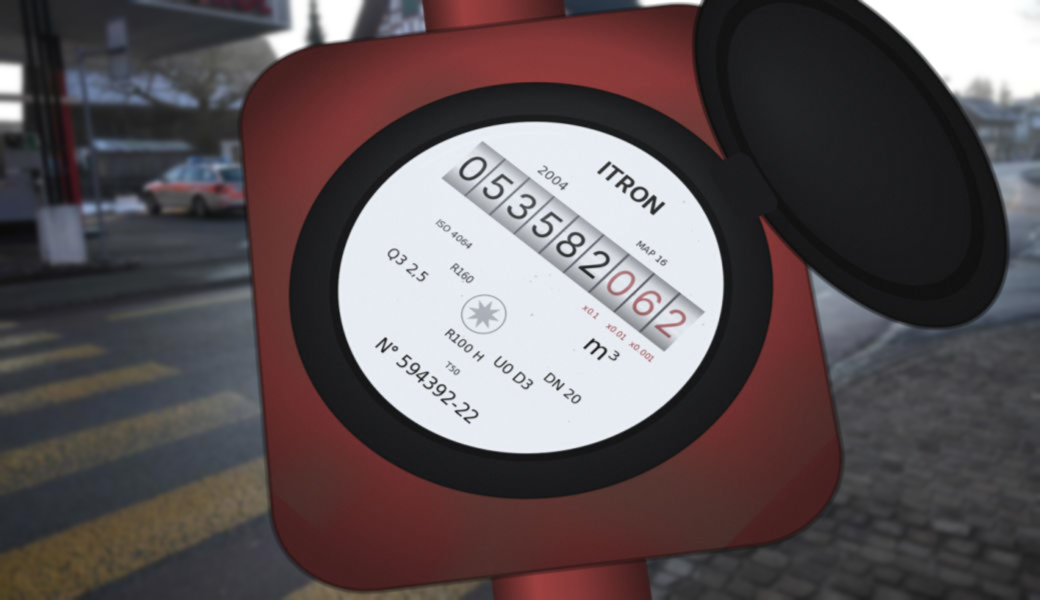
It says {"value": 53582.062, "unit": "m³"}
